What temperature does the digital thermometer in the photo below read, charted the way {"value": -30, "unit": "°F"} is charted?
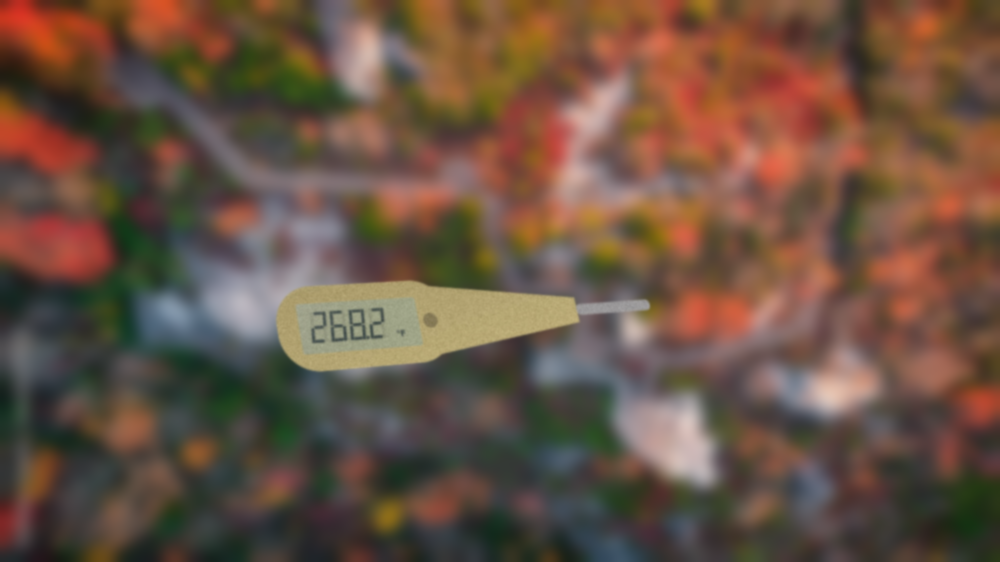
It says {"value": 268.2, "unit": "°F"}
